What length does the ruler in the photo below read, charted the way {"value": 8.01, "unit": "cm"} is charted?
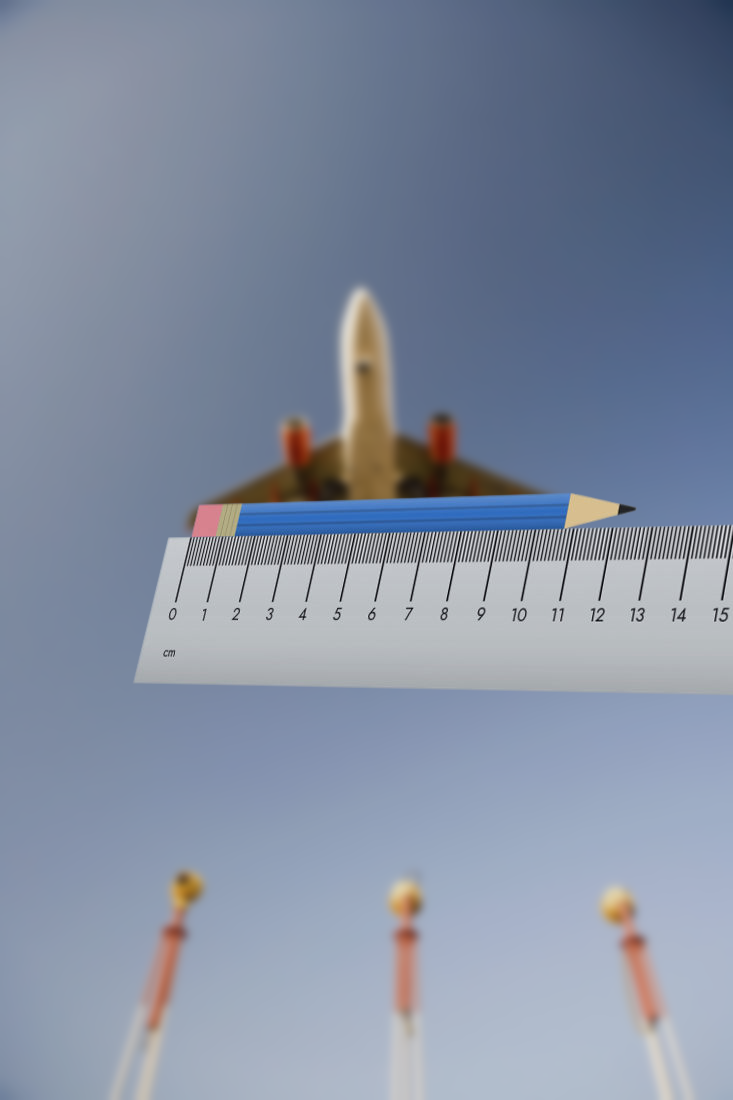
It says {"value": 12.5, "unit": "cm"}
